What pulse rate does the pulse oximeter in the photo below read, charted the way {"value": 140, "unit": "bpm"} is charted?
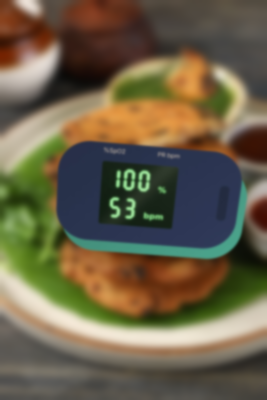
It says {"value": 53, "unit": "bpm"}
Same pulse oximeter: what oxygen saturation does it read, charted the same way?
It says {"value": 100, "unit": "%"}
